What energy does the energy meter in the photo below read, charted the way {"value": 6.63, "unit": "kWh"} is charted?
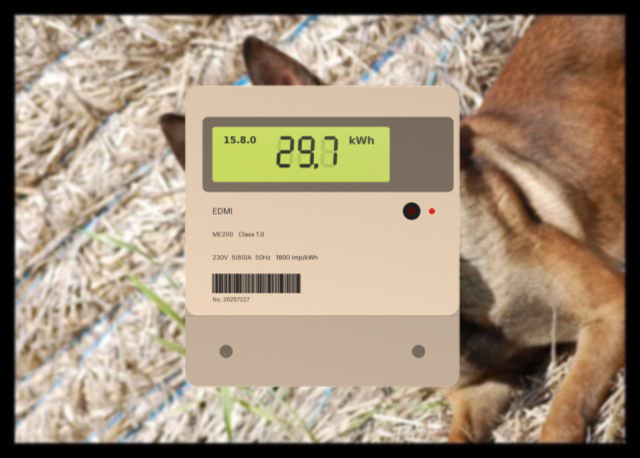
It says {"value": 29.7, "unit": "kWh"}
